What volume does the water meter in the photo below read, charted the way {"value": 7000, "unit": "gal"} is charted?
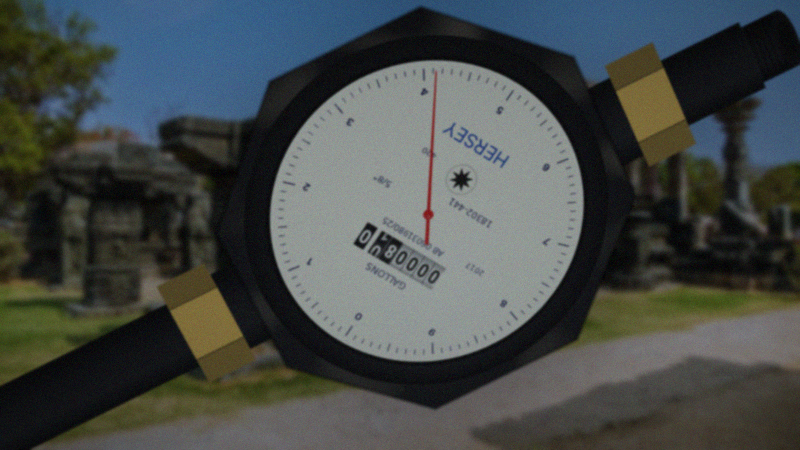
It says {"value": 804.1, "unit": "gal"}
